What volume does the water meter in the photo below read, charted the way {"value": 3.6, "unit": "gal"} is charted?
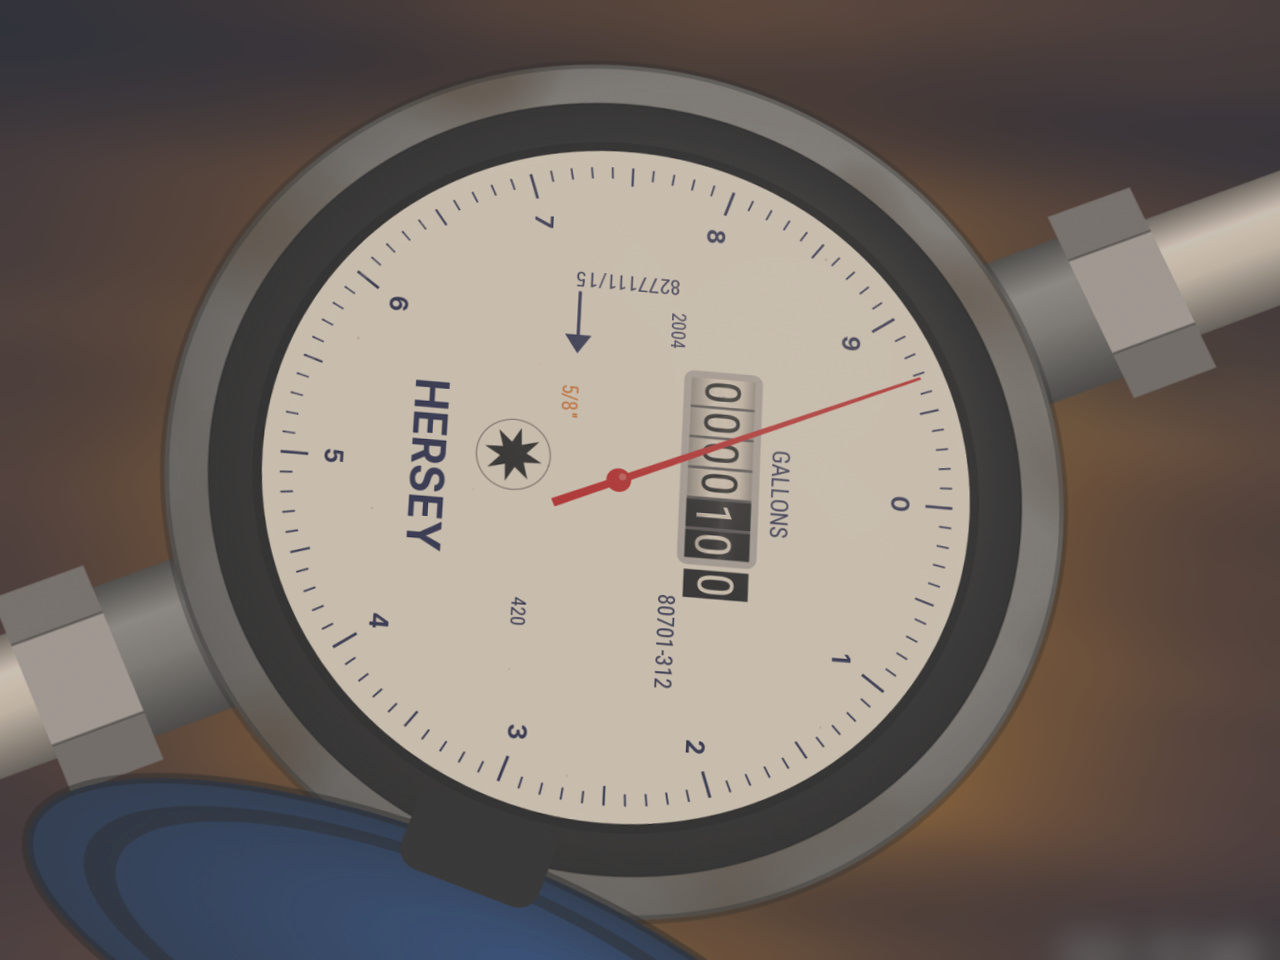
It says {"value": 99.3, "unit": "gal"}
